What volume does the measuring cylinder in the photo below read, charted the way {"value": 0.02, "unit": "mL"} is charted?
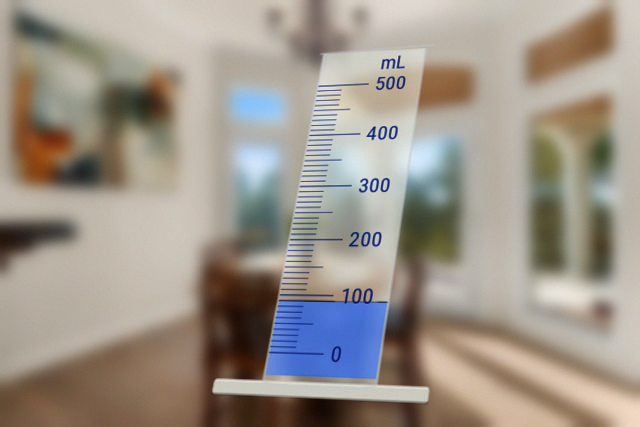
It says {"value": 90, "unit": "mL"}
